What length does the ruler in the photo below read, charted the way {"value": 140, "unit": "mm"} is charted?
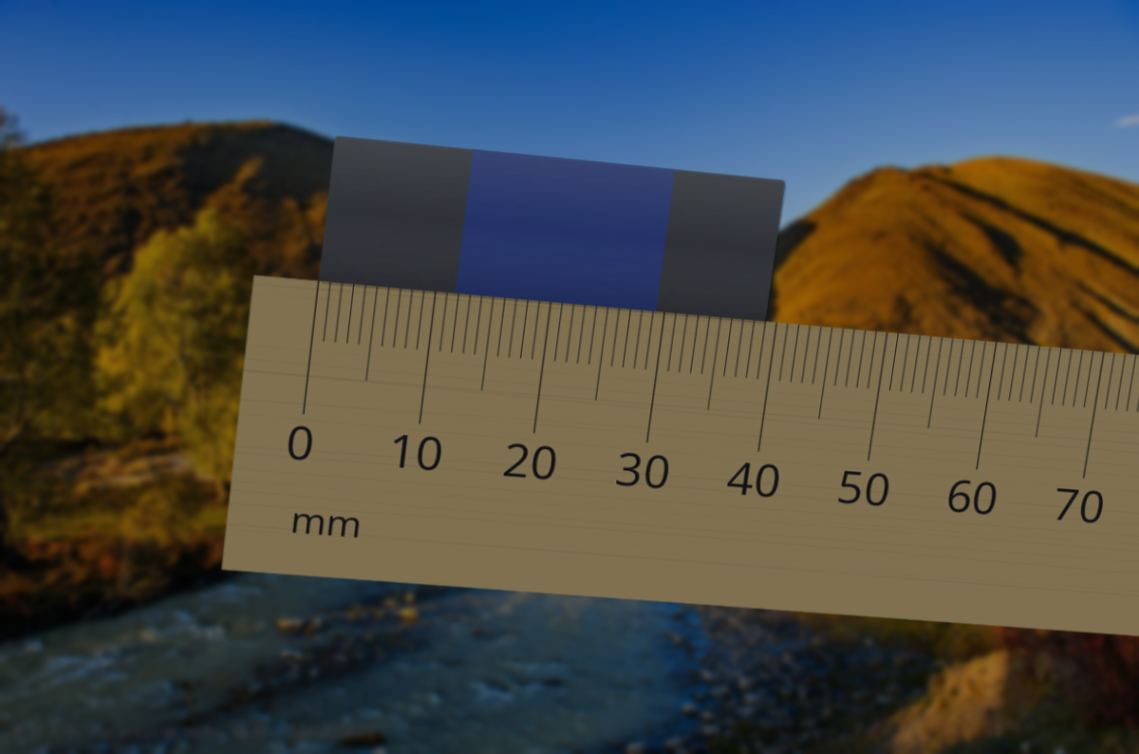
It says {"value": 39, "unit": "mm"}
